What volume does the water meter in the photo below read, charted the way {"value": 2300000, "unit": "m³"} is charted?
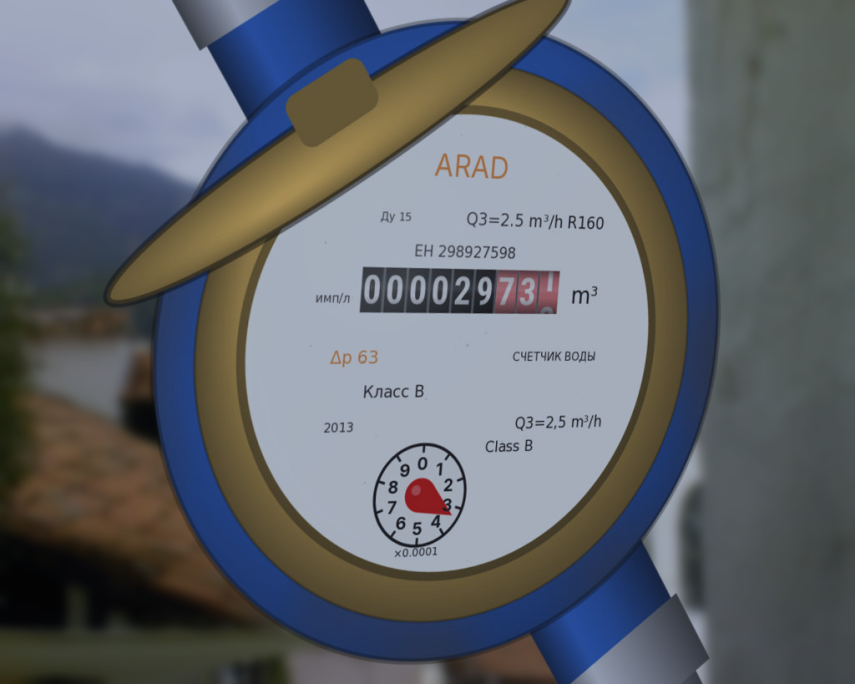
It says {"value": 29.7313, "unit": "m³"}
